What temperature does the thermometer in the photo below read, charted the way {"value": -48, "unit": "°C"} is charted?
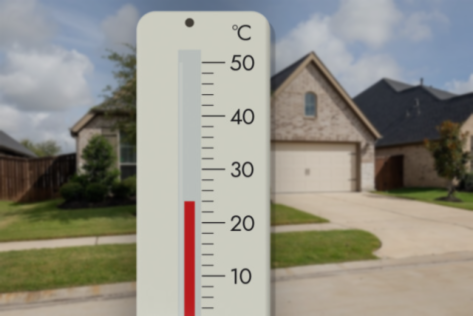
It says {"value": 24, "unit": "°C"}
